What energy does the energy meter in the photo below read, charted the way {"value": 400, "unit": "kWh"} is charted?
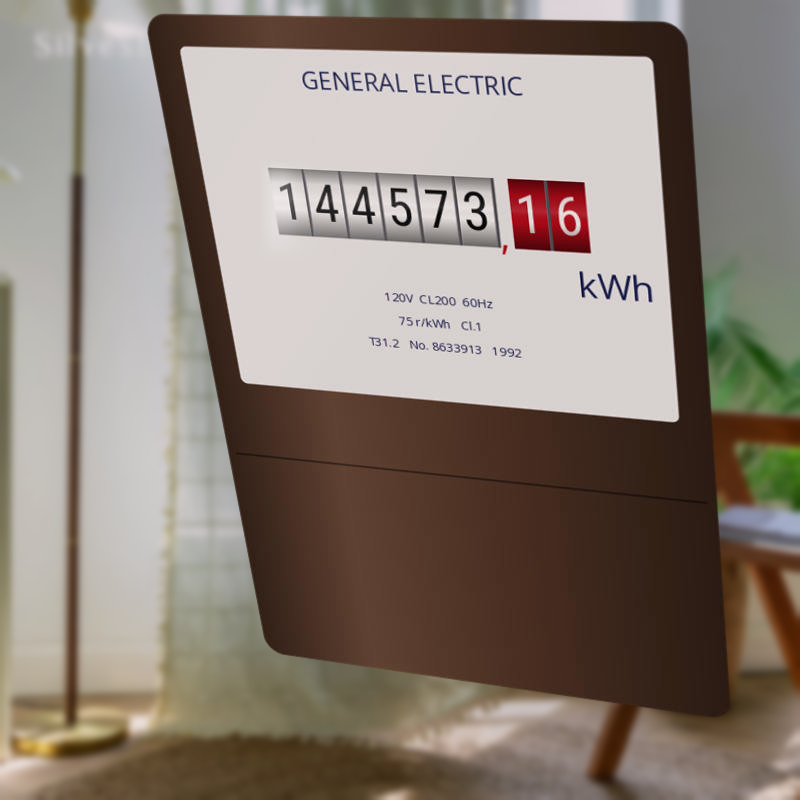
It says {"value": 144573.16, "unit": "kWh"}
